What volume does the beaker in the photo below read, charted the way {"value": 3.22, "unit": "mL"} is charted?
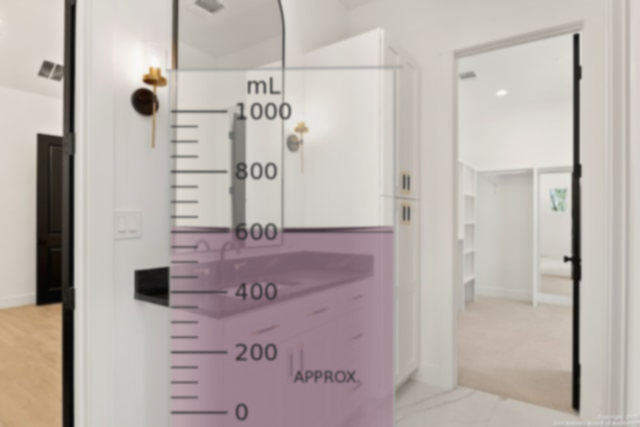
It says {"value": 600, "unit": "mL"}
